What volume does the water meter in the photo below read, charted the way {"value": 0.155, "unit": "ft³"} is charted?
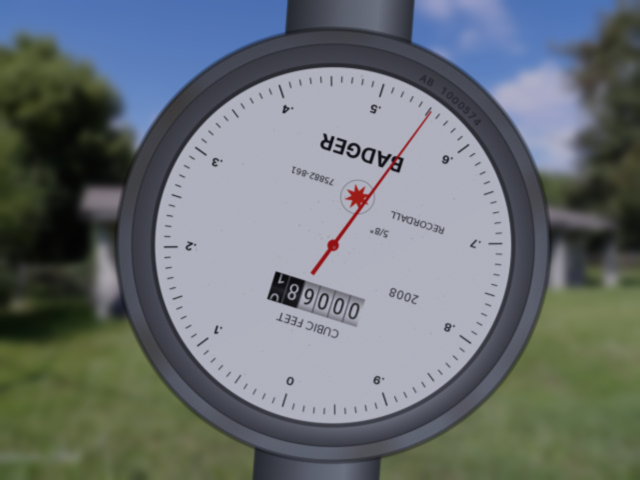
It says {"value": 680.55, "unit": "ft³"}
